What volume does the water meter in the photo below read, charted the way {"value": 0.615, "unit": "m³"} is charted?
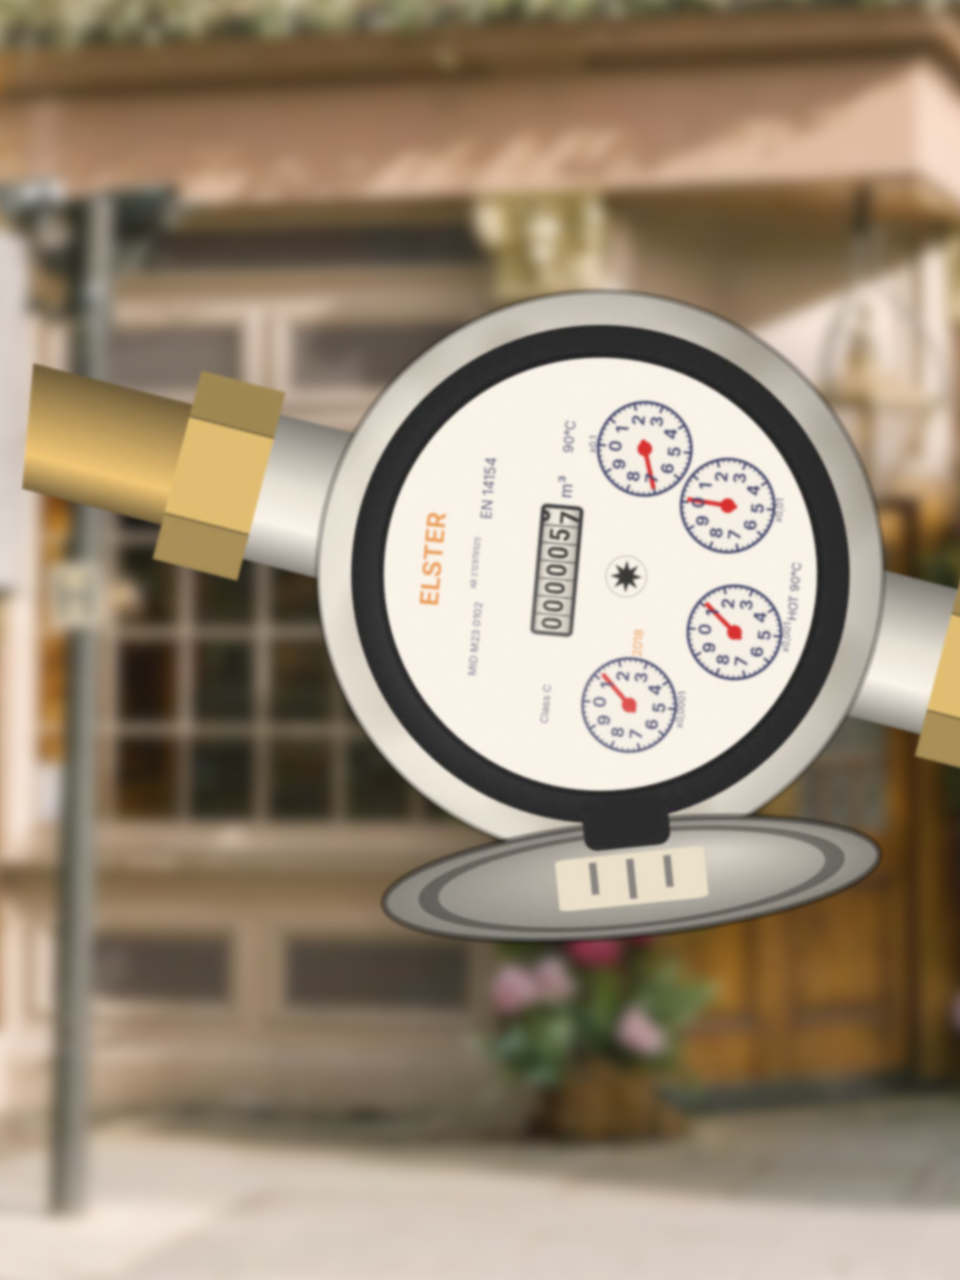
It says {"value": 56.7011, "unit": "m³"}
